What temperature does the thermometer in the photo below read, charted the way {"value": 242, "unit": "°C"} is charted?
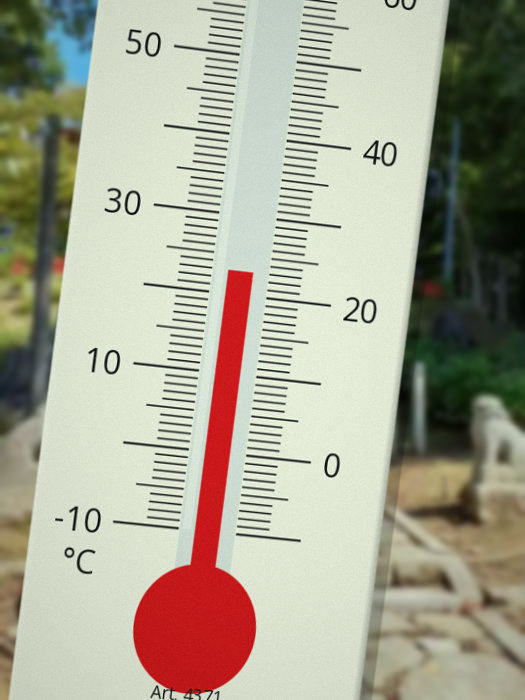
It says {"value": 23, "unit": "°C"}
